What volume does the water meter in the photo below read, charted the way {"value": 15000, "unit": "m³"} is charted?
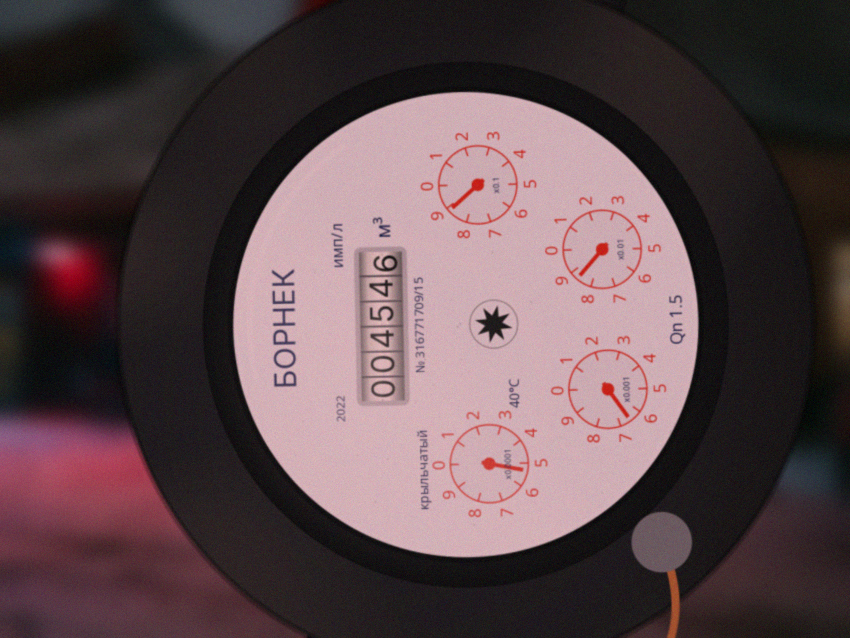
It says {"value": 4545.8865, "unit": "m³"}
